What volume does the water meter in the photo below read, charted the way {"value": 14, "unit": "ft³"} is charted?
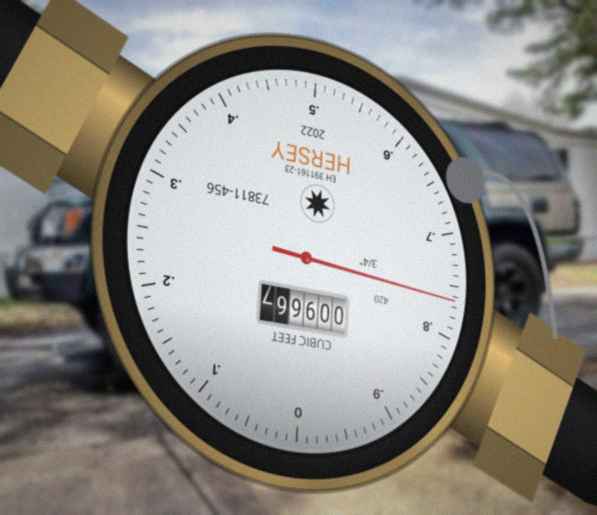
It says {"value": 9666.76, "unit": "ft³"}
